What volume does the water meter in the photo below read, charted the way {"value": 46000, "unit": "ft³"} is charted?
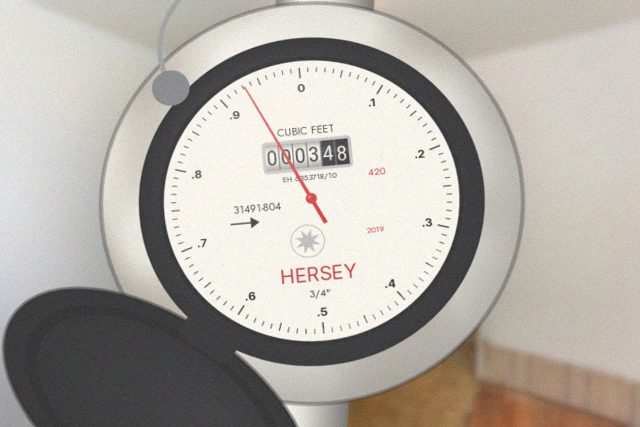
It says {"value": 347.93, "unit": "ft³"}
